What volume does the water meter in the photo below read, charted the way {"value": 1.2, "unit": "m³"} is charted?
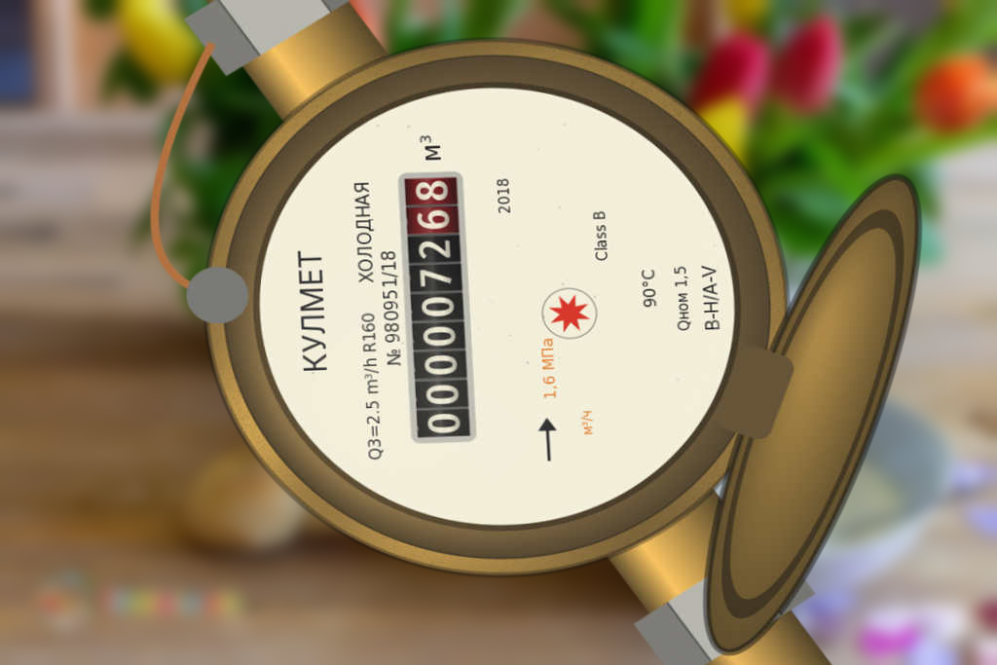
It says {"value": 72.68, "unit": "m³"}
